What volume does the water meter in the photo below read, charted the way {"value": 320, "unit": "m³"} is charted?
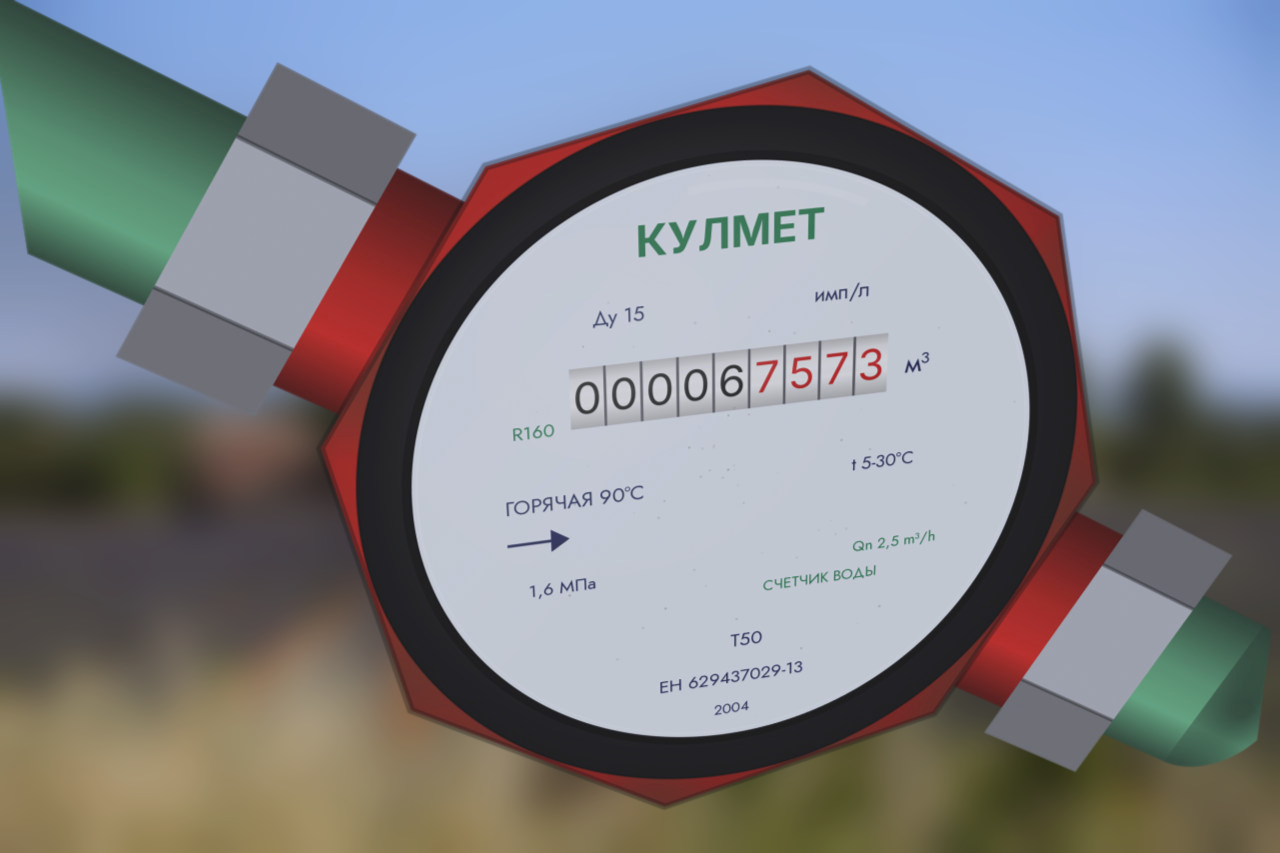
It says {"value": 6.7573, "unit": "m³"}
